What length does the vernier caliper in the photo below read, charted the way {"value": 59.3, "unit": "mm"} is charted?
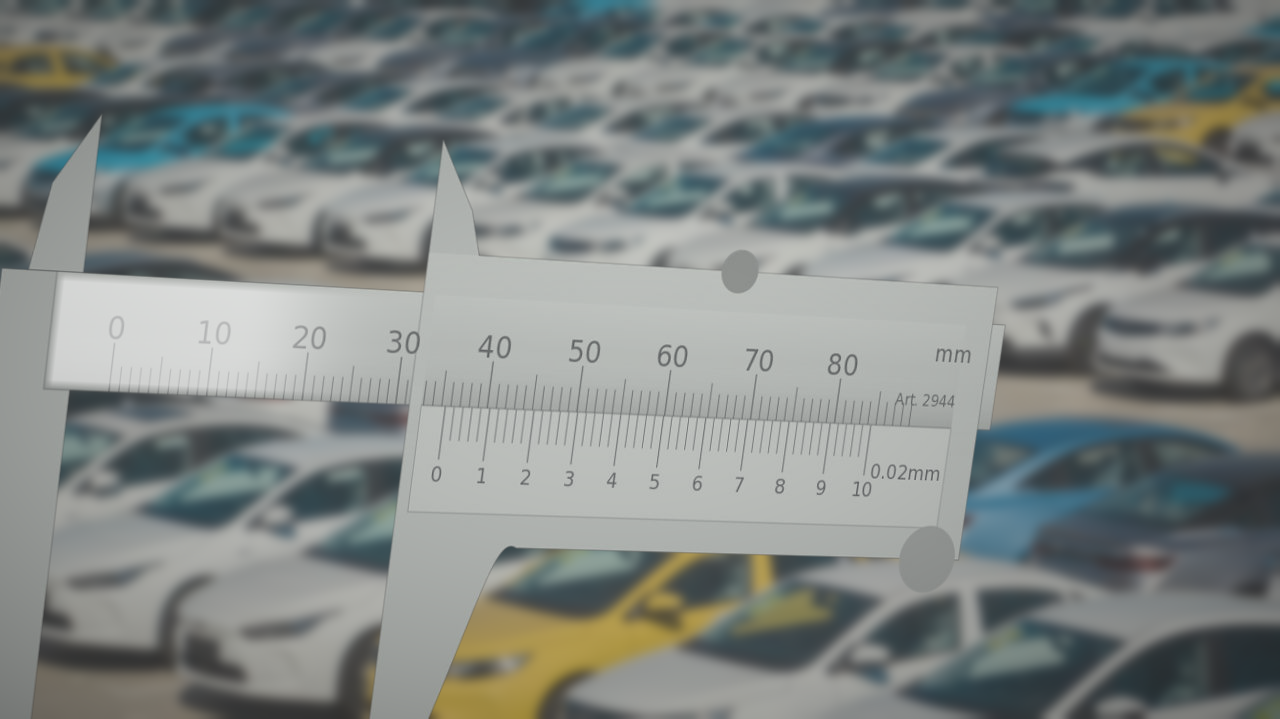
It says {"value": 35.4, "unit": "mm"}
